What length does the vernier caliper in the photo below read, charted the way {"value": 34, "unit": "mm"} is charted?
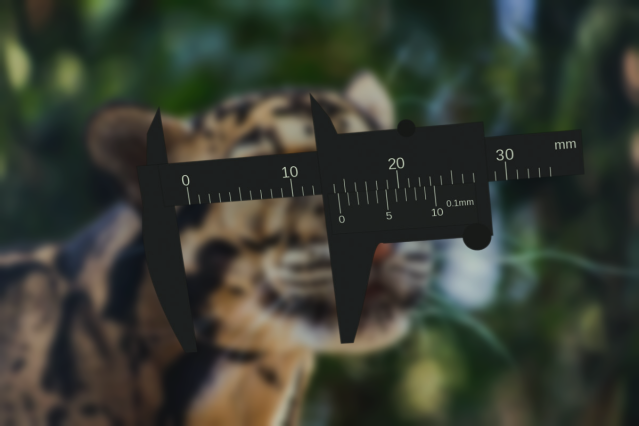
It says {"value": 14.3, "unit": "mm"}
